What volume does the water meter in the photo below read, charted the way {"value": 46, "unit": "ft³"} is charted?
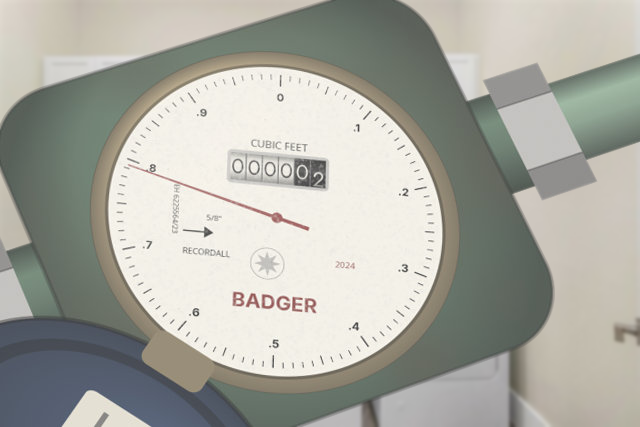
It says {"value": 1.79, "unit": "ft³"}
